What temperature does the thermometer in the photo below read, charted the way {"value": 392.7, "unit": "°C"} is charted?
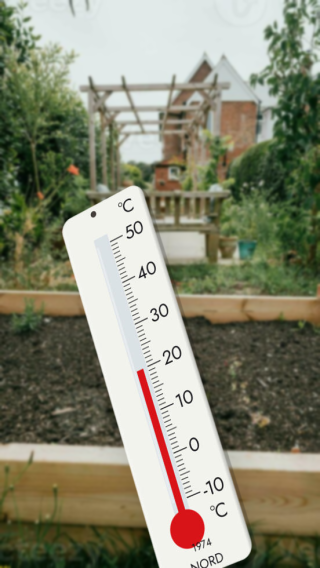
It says {"value": 20, "unit": "°C"}
